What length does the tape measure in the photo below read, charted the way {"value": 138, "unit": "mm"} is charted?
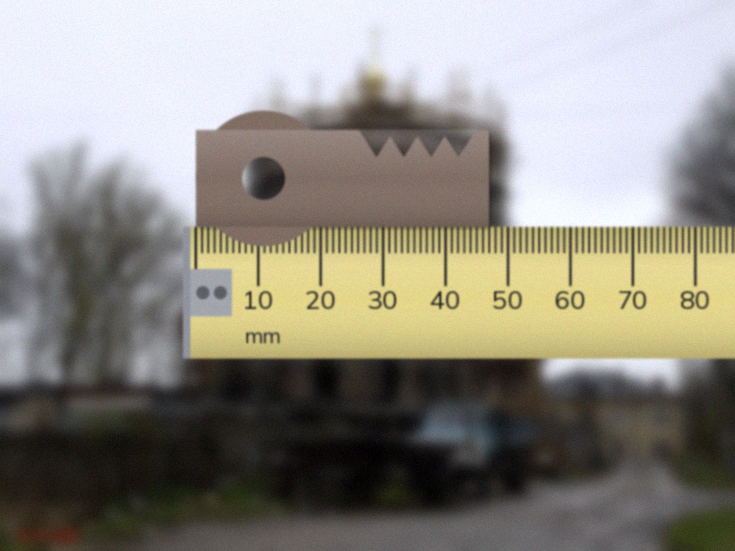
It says {"value": 47, "unit": "mm"}
